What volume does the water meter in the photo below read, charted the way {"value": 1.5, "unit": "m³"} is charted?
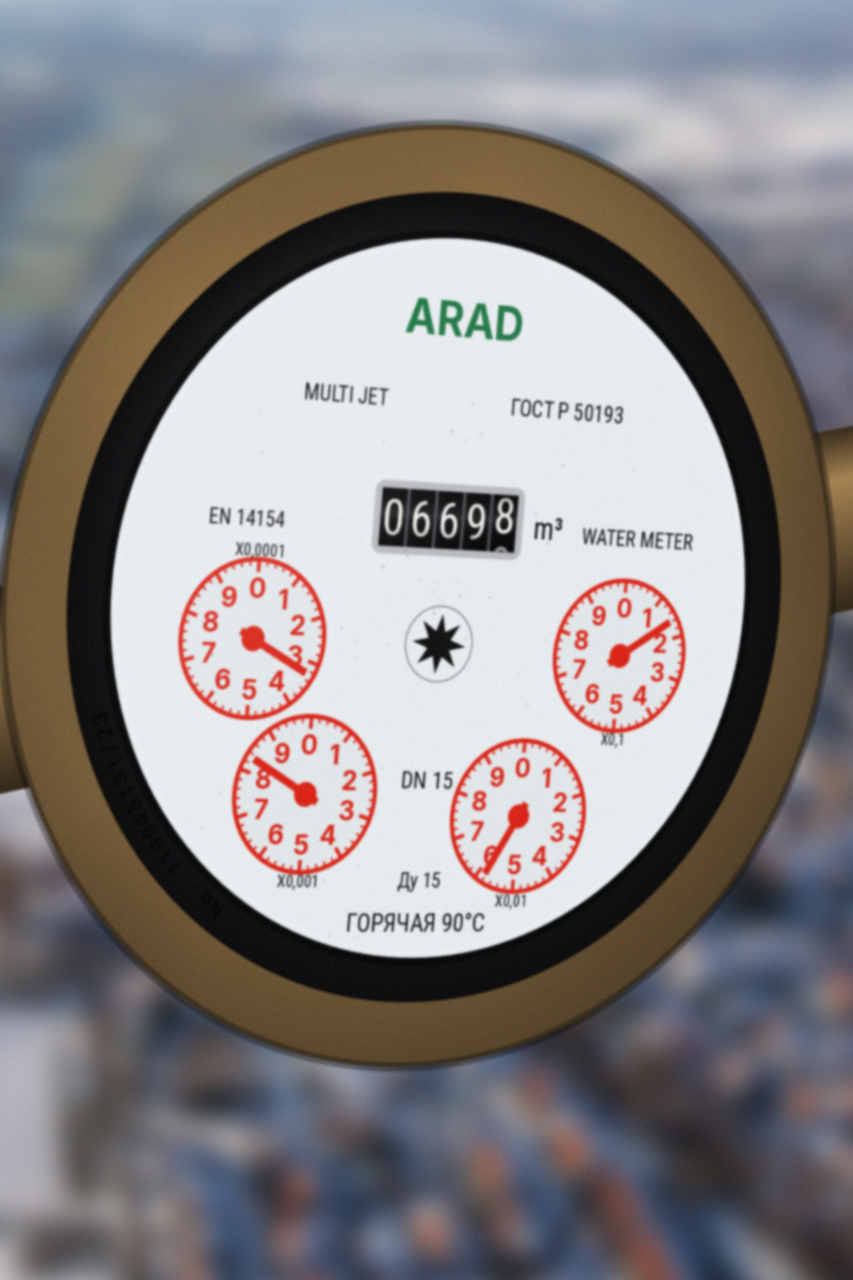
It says {"value": 6698.1583, "unit": "m³"}
